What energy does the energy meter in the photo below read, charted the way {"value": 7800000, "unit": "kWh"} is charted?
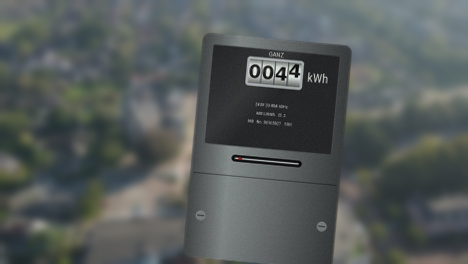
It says {"value": 44, "unit": "kWh"}
